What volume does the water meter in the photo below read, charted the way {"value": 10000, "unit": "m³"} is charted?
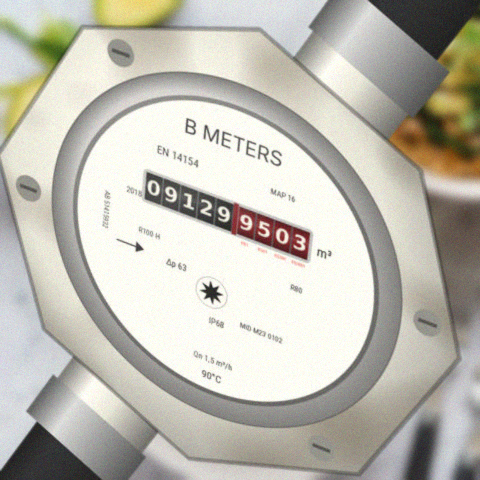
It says {"value": 9129.9503, "unit": "m³"}
